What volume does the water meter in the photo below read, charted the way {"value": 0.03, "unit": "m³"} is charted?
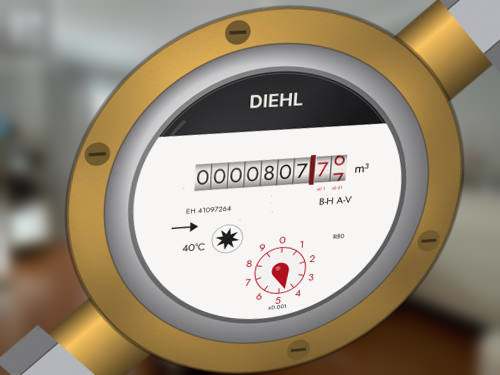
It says {"value": 807.764, "unit": "m³"}
